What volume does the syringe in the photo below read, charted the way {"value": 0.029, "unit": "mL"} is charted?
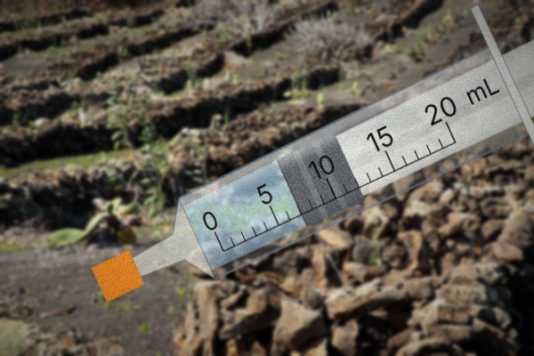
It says {"value": 7, "unit": "mL"}
